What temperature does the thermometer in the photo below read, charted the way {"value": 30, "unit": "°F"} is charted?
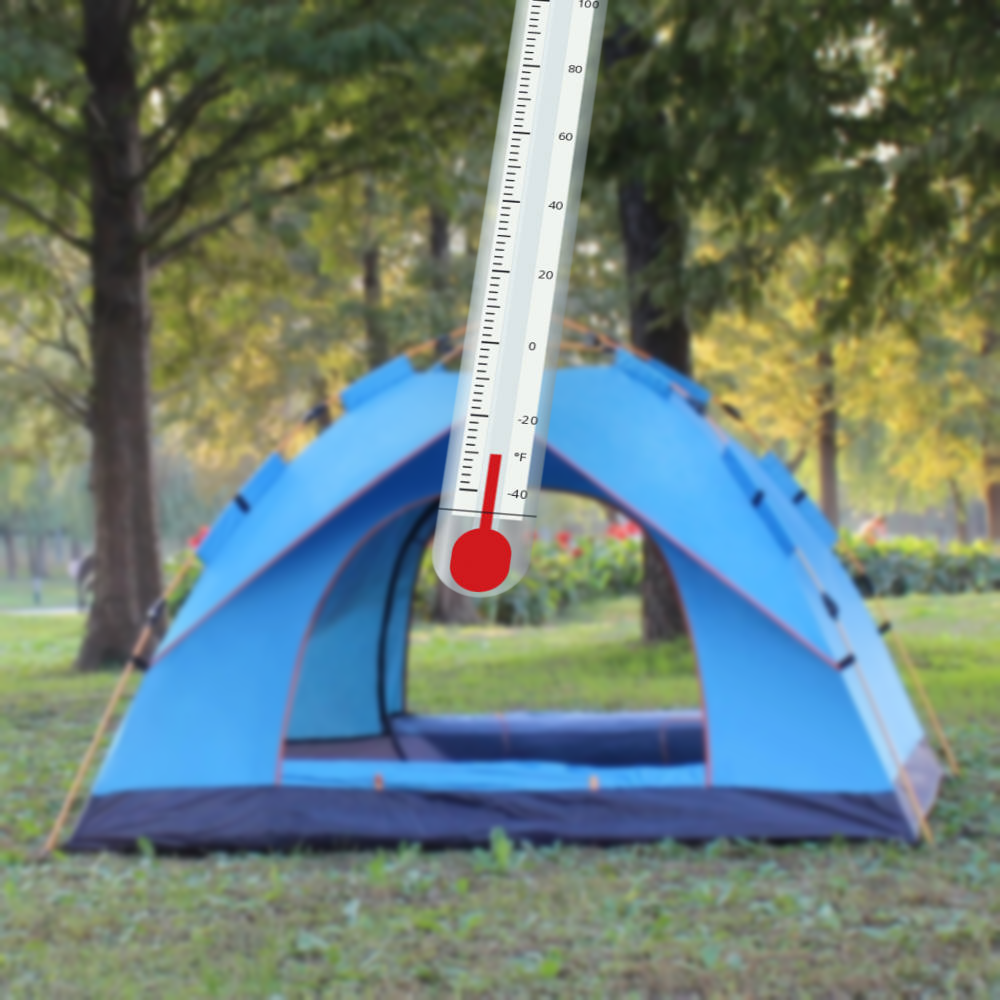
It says {"value": -30, "unit": "°F"}
